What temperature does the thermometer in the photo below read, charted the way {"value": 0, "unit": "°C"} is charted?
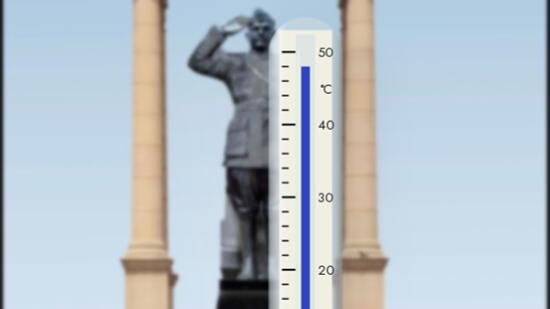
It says {"value": 48, "unit": "°C"}
